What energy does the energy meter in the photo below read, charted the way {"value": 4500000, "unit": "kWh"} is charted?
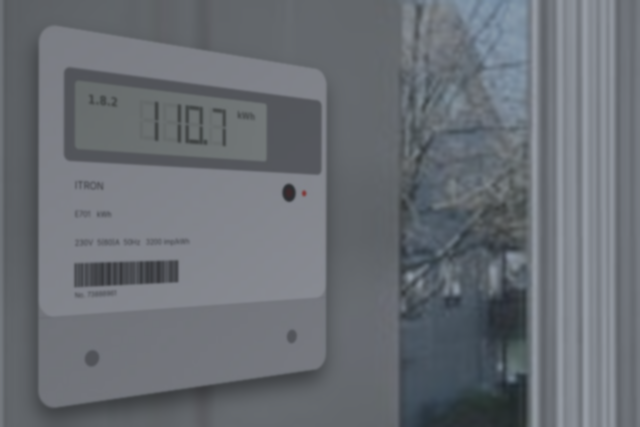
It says {"value": 110.7, "unit": "kWh"}
